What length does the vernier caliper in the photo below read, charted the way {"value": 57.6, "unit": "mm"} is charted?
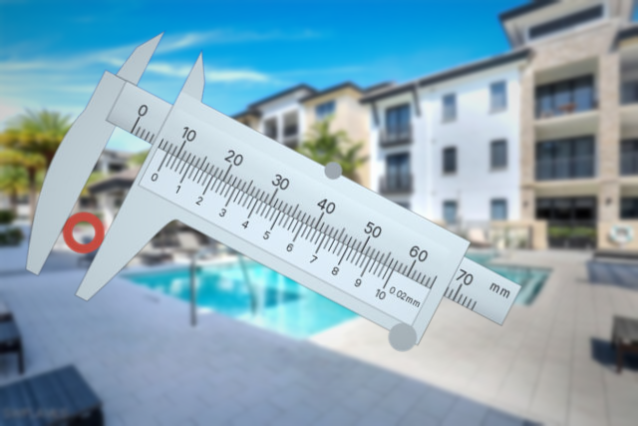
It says {"value": 8.0, "unit": "mm"}
